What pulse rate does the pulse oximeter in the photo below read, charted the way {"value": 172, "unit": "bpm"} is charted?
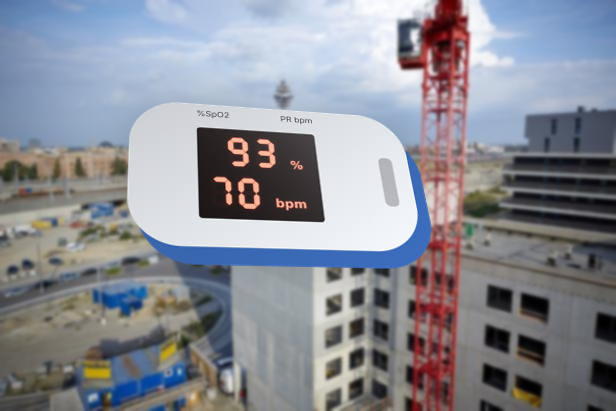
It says {"value": 70, "unit": "bpm"}
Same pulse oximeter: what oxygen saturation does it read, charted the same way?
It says {"value": 93, "unit": "%"}
